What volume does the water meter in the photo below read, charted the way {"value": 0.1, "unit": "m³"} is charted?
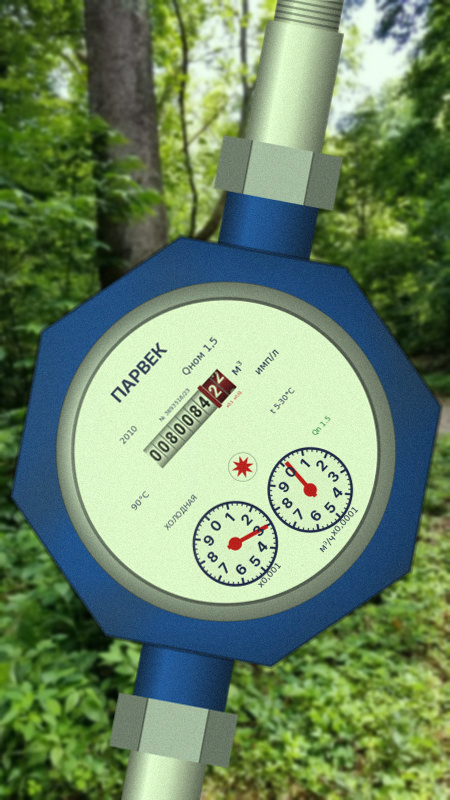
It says {"value": 80084.2230, "unit": "m³"}
